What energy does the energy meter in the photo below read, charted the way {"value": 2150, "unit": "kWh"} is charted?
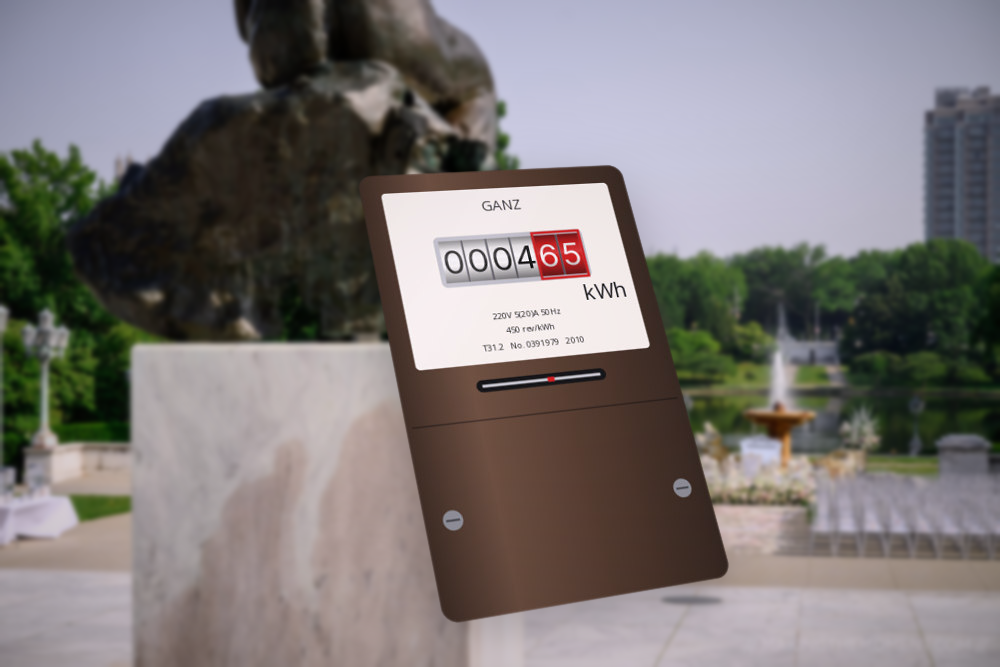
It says {"value": 4.65, "unit": "kWh"}
